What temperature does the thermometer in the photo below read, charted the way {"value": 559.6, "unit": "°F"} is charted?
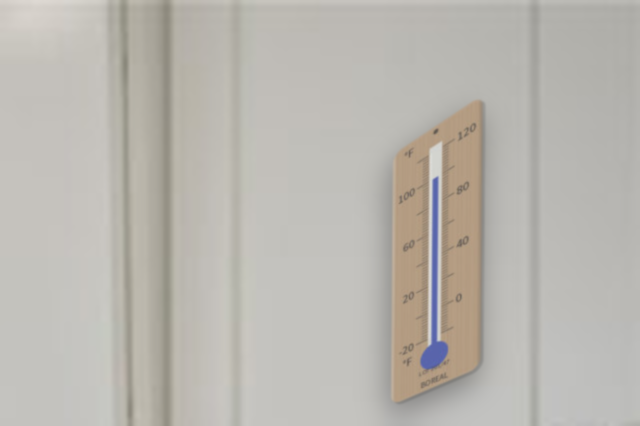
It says {"value": 100, "unit": "°F"}
